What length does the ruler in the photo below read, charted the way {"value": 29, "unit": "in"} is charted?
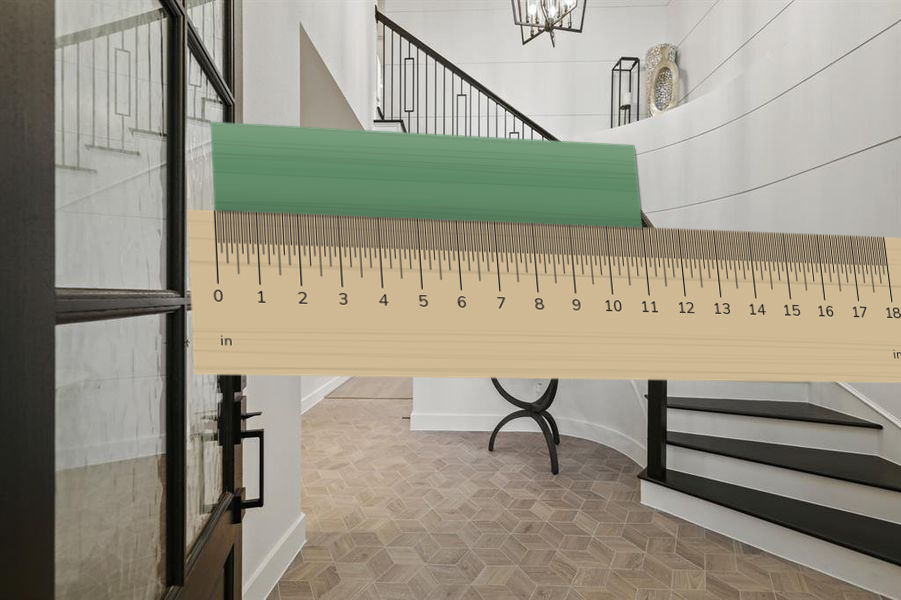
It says {"value": 11, "unit": "in"}
